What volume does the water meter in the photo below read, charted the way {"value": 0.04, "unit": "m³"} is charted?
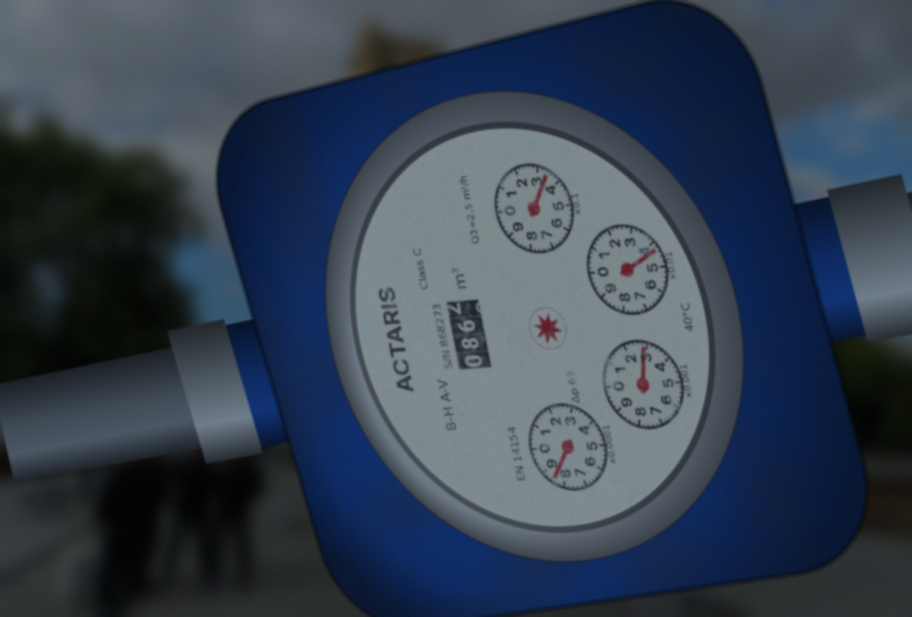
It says {"value": 862.3428, "unit": "m³"}
